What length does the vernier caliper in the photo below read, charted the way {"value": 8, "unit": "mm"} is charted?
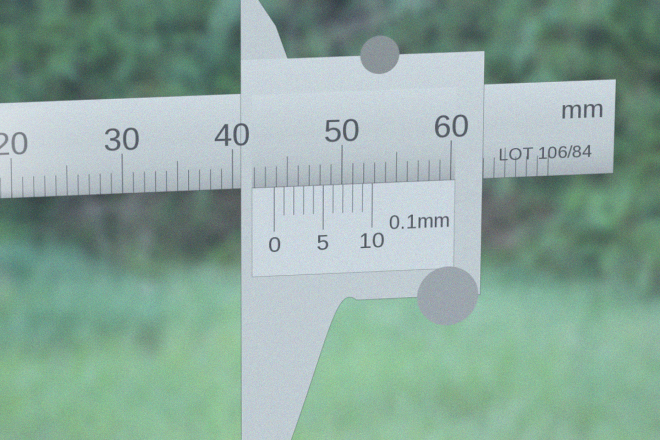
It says {"value": 43.8, "unit": "mm"}
